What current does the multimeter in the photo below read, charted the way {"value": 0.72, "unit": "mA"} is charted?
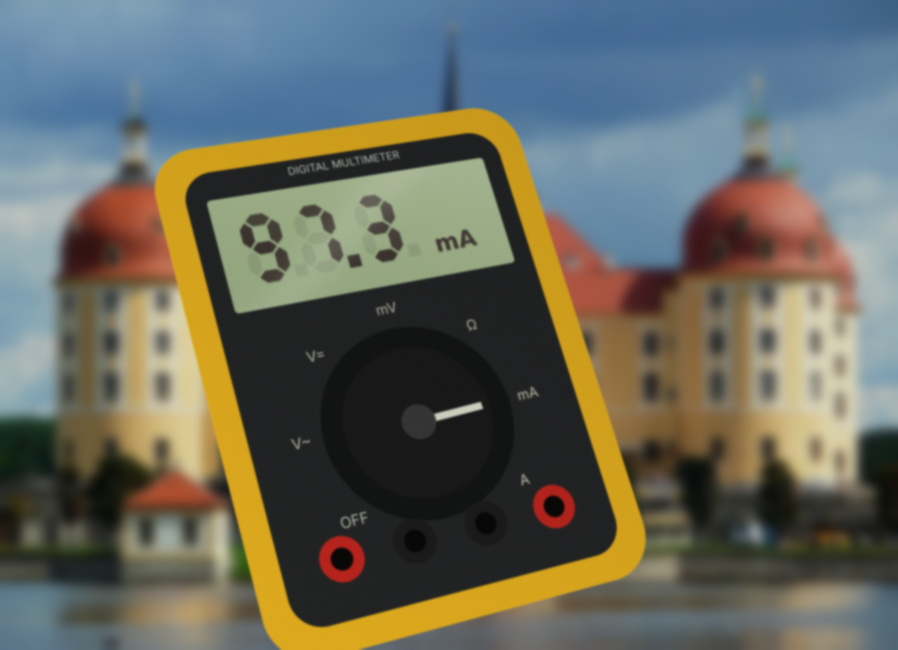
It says {"value": 97.3, "unit": "mA"}
